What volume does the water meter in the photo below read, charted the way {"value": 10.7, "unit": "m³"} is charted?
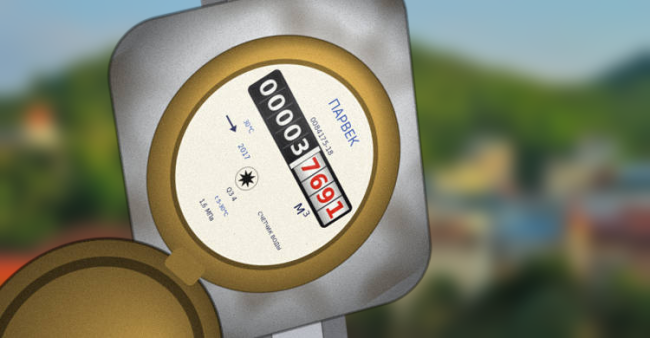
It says {"value": 3.7691, "unit": "m³"}
